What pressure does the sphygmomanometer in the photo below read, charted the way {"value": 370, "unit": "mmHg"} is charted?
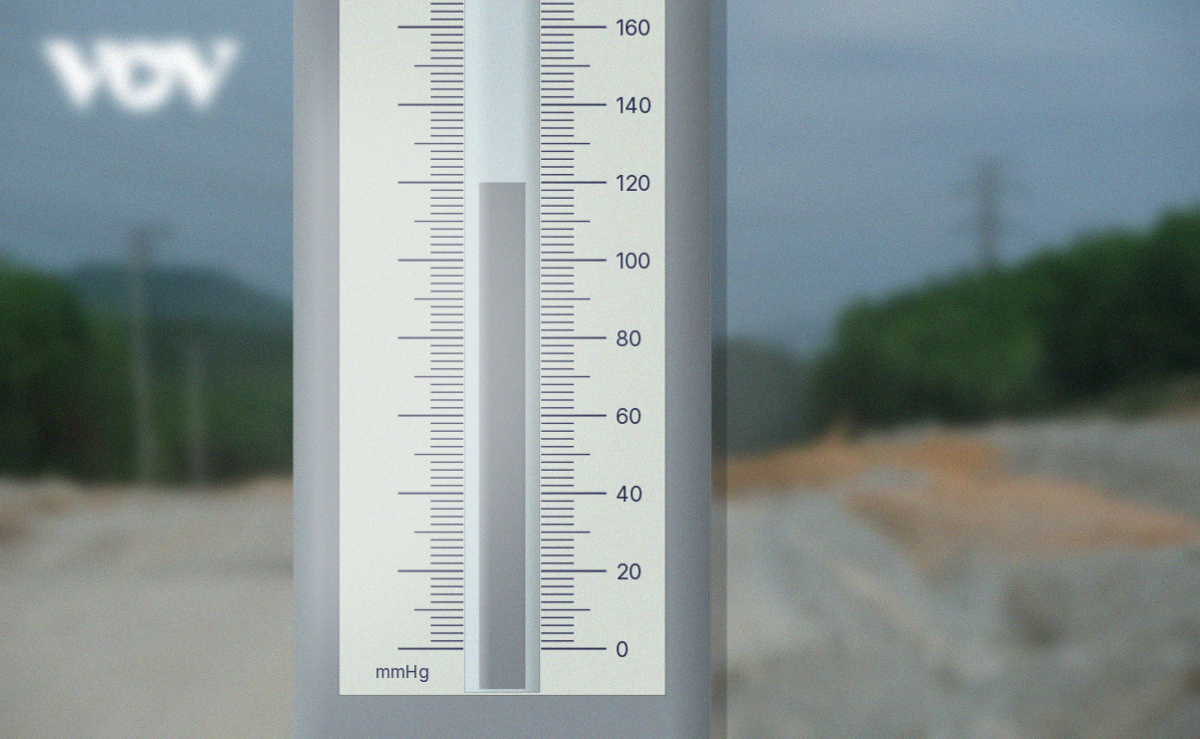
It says {"value": 120, "unit": "mmHg"}
